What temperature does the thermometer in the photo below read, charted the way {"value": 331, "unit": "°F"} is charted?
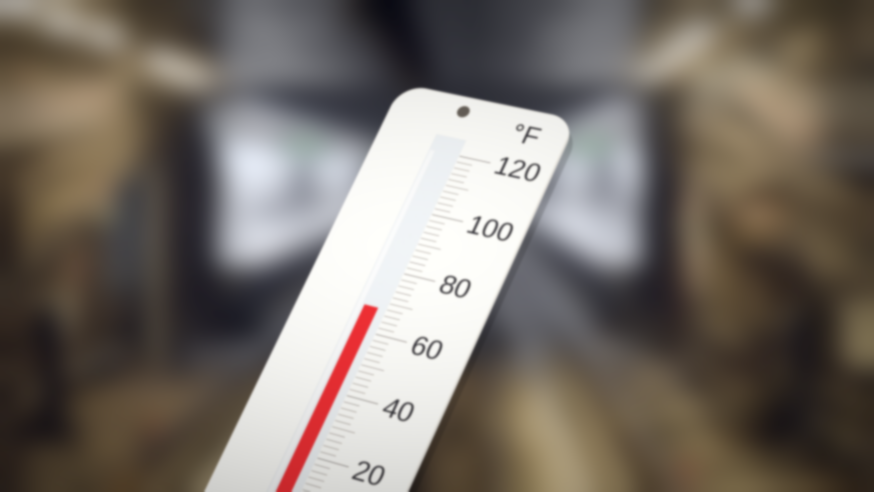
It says {"value": 68, "unit": "°F"}
